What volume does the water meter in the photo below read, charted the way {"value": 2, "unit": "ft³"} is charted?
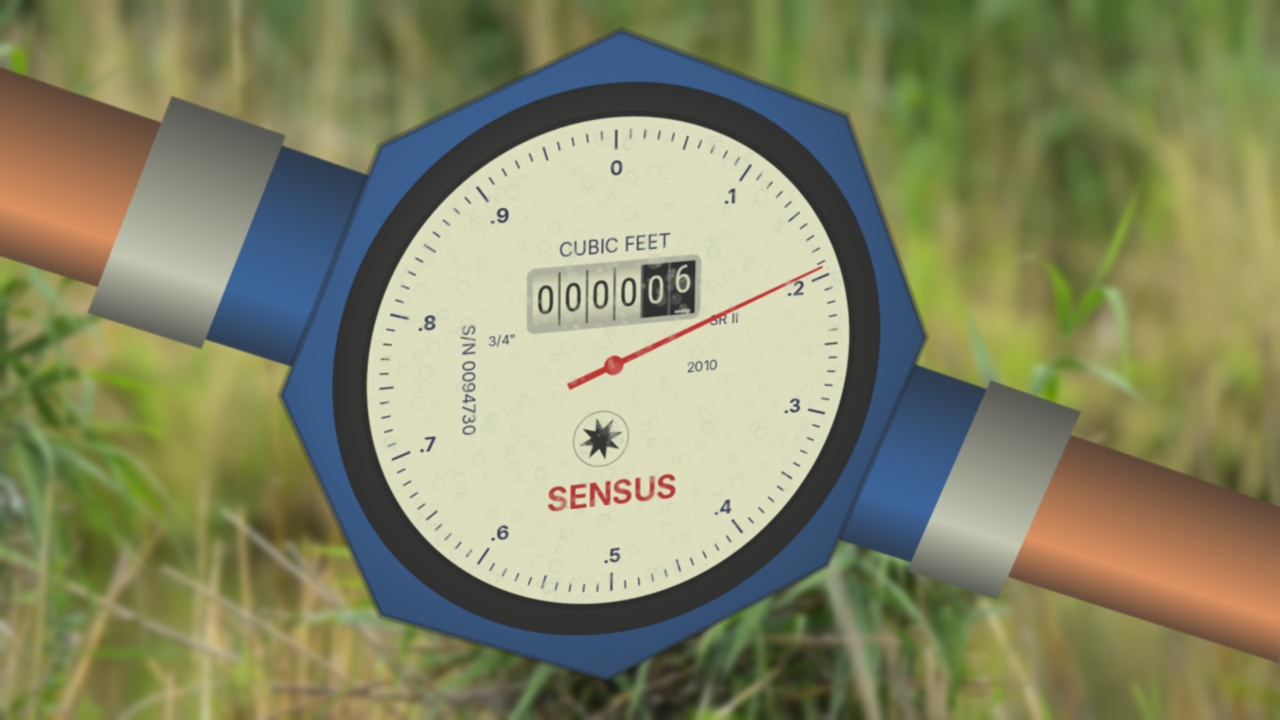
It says {"value": 6.19, "unit": "ft³"}
